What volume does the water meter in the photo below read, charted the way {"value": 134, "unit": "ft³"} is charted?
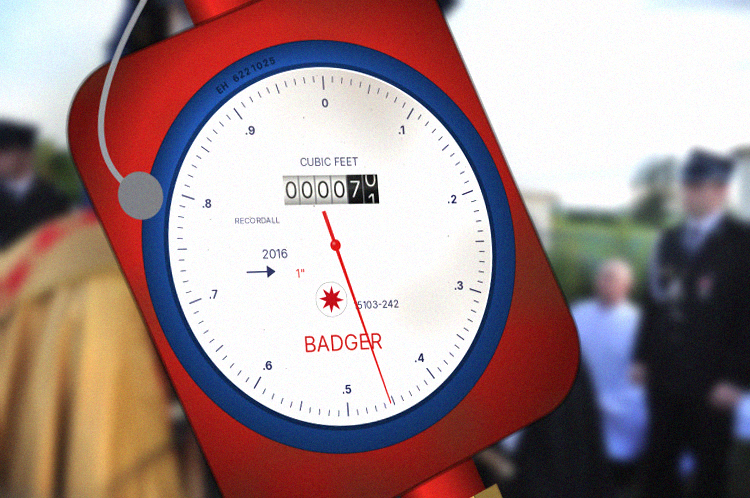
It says {"value": 70.45, "unit": "ft³"}
